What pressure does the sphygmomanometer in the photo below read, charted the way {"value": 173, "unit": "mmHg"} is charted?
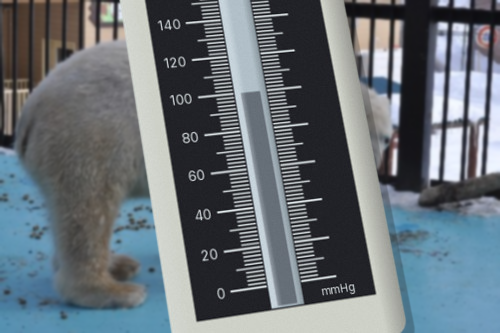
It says {"value": 100, "unit": "mmHg"}
